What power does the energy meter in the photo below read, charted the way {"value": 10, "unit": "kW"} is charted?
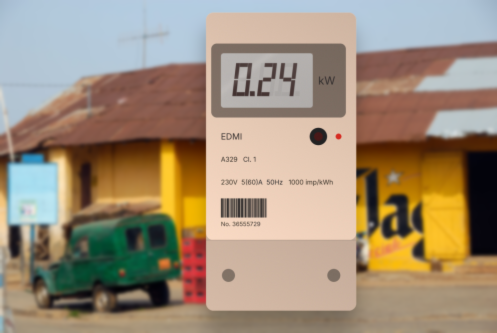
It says {"value": 0.24, "unit": "kW"}
